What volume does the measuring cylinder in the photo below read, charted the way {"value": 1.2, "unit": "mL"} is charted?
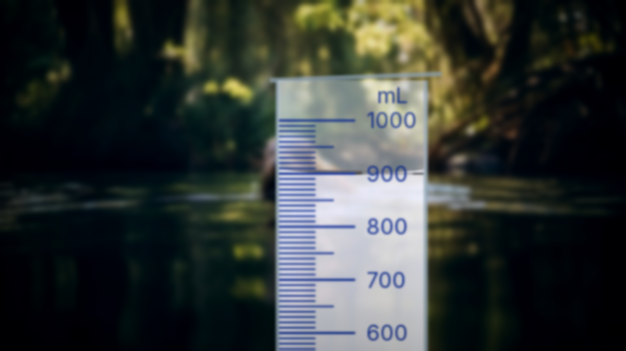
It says {"value": 900, "unit": "mL"}
